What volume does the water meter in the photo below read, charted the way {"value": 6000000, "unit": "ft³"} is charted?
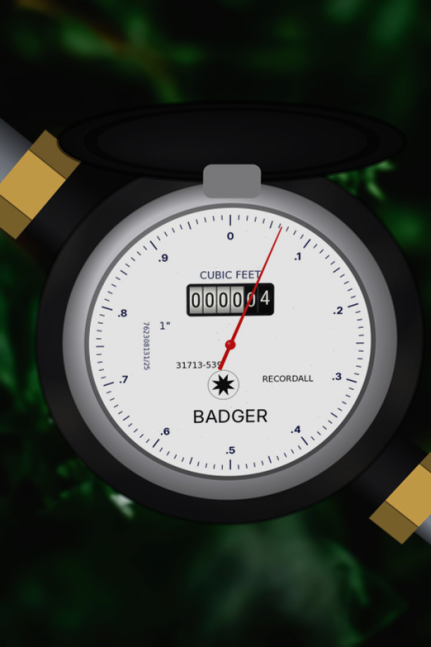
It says {"value": 4.06, "unit": "ft³"}
